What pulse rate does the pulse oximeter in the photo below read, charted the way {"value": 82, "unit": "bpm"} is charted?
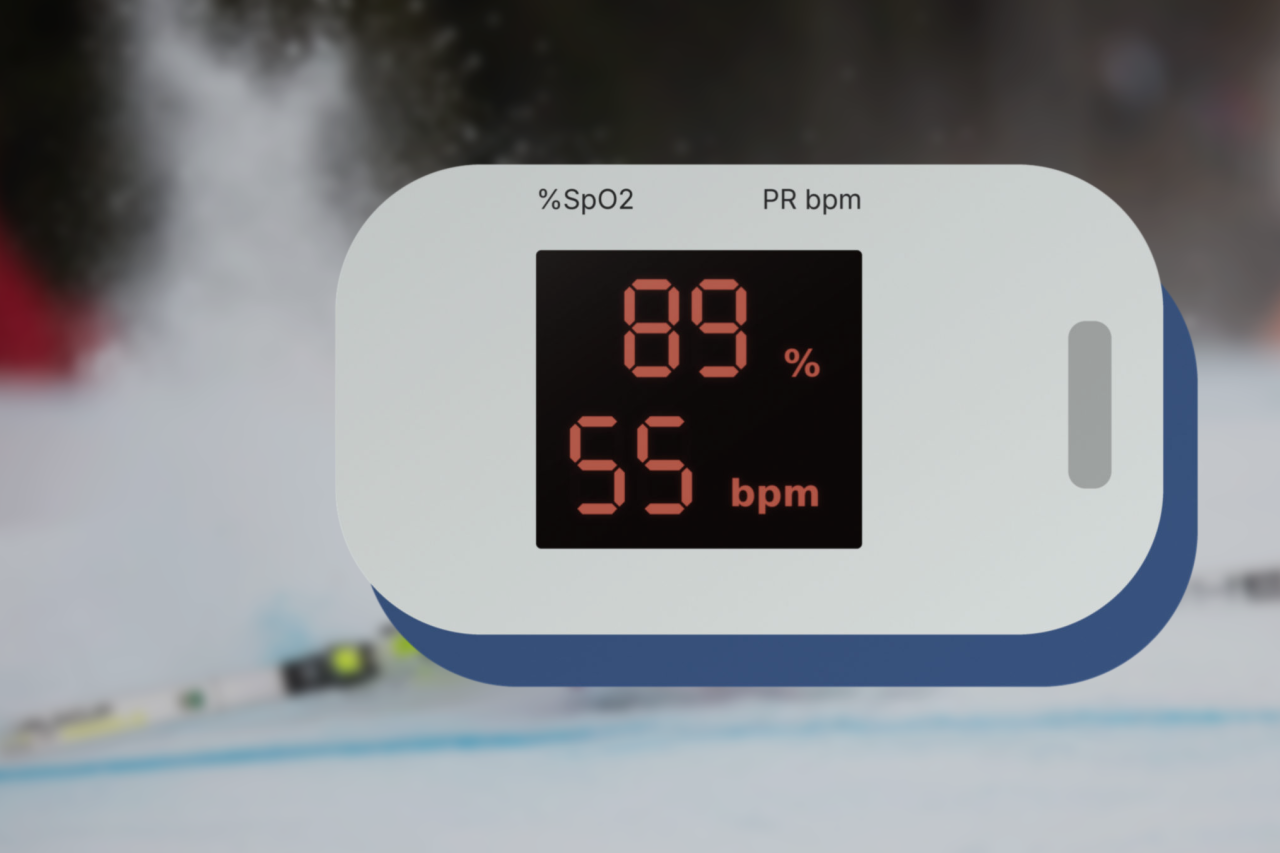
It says {"value": 55, "unit": "bpm"}
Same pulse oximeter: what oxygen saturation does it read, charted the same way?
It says {"value": 89, "unit": "%"}
